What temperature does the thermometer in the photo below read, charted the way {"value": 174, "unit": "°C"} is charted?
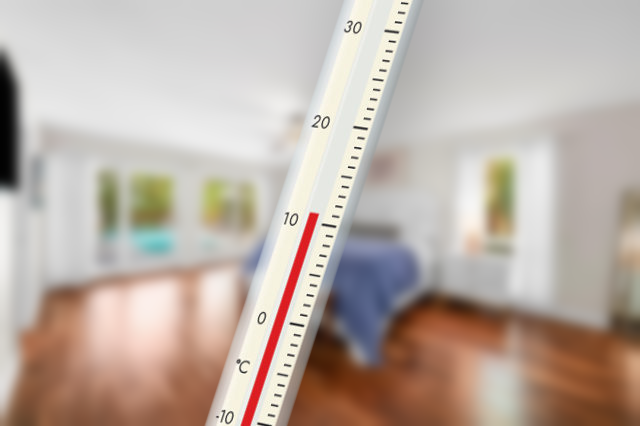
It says {"value": 11, "unit": "°C"}
